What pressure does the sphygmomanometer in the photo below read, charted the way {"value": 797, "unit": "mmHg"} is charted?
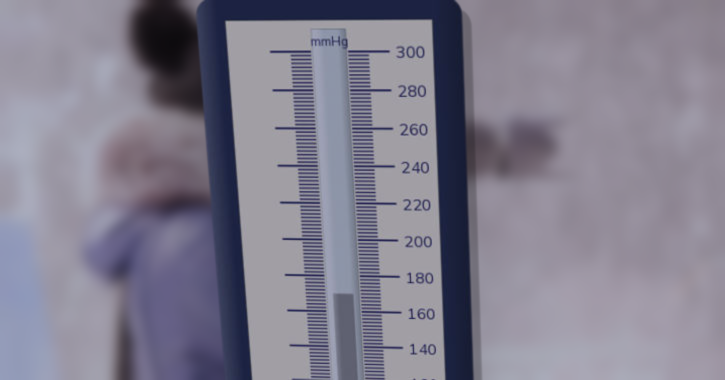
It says {"value": 170, "unit": "mmHg"}
